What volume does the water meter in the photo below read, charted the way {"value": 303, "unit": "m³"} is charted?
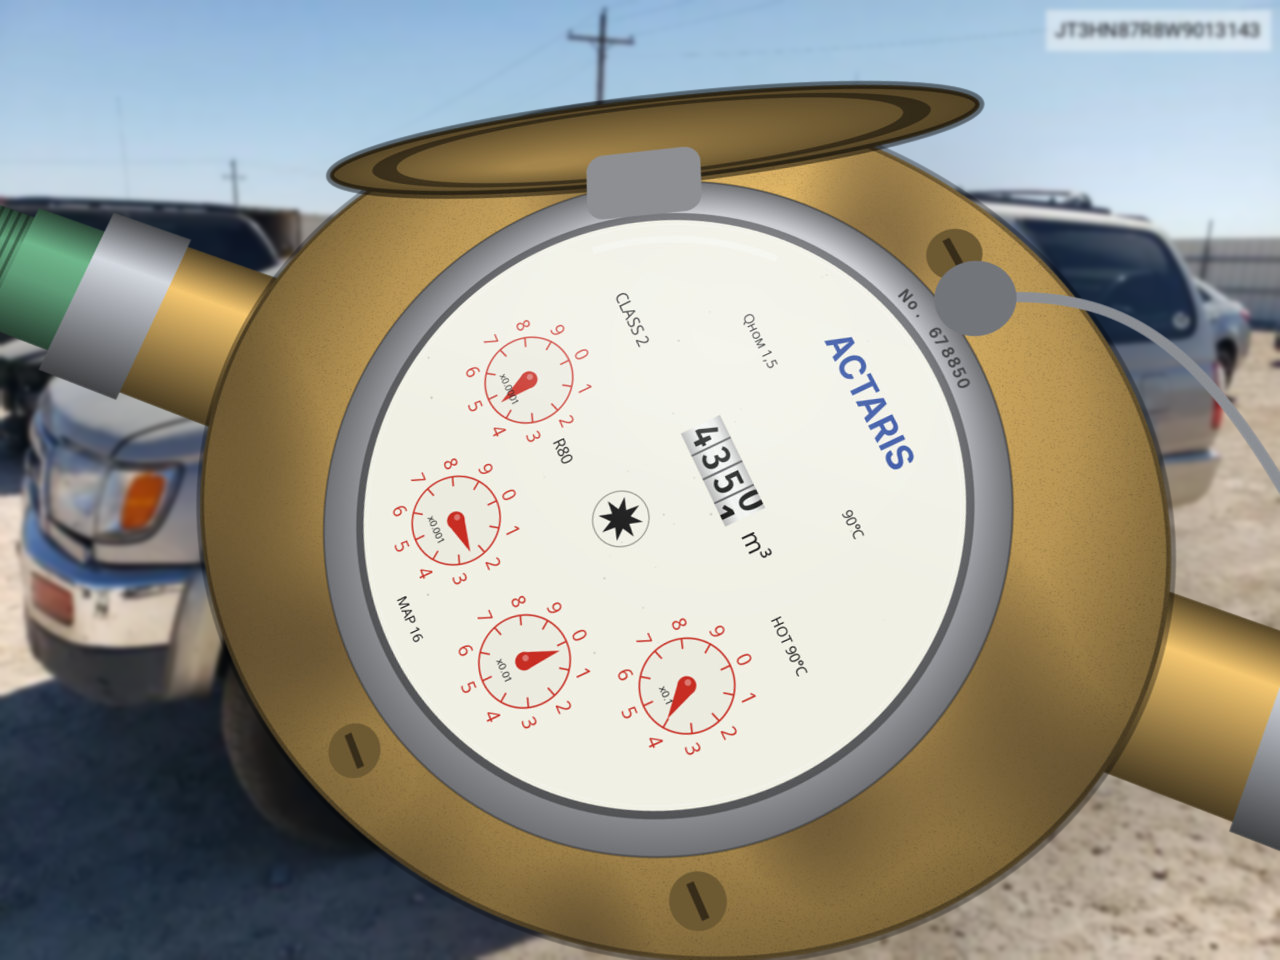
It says {"value": 4350.4024, "unit": "m³"}
